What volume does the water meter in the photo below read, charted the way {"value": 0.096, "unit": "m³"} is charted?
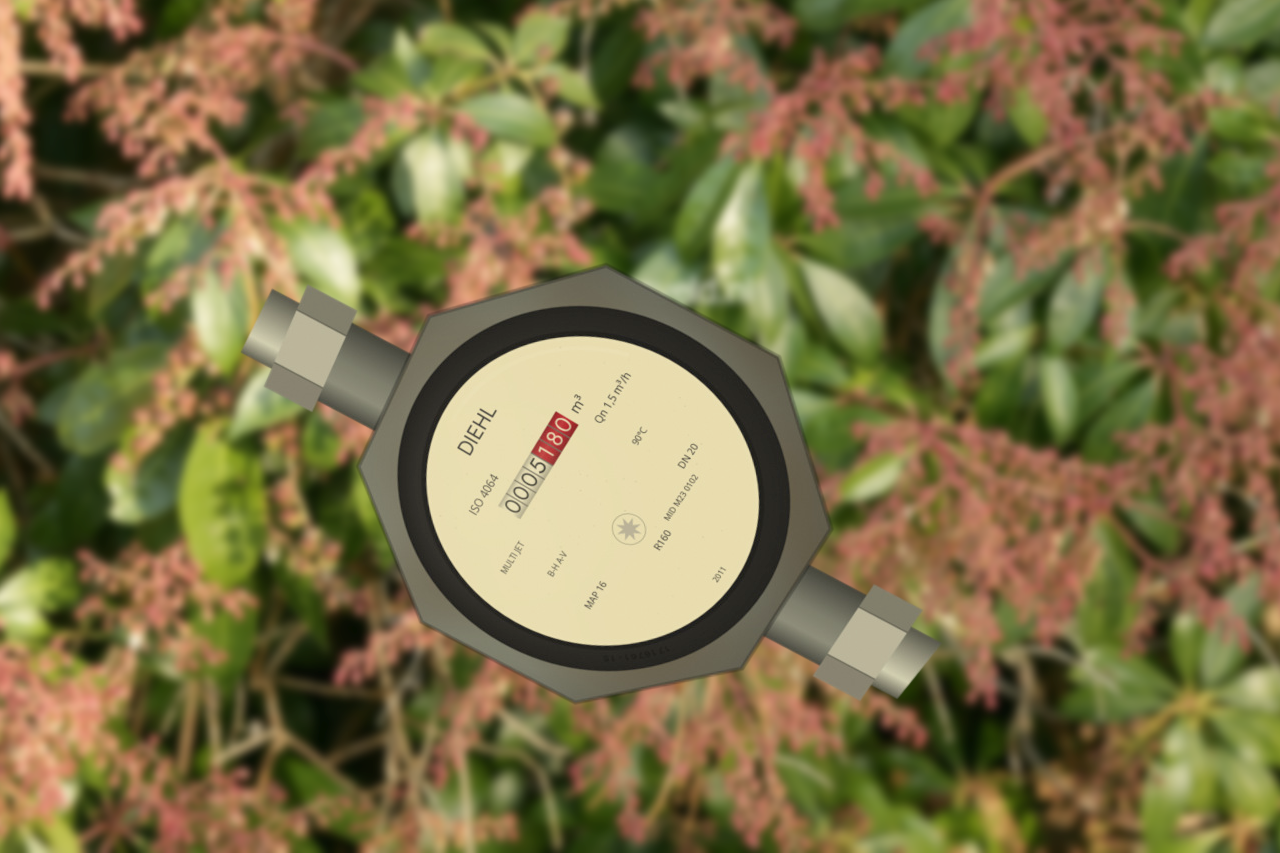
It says {"value": 5.180, "unit": "m³"}
